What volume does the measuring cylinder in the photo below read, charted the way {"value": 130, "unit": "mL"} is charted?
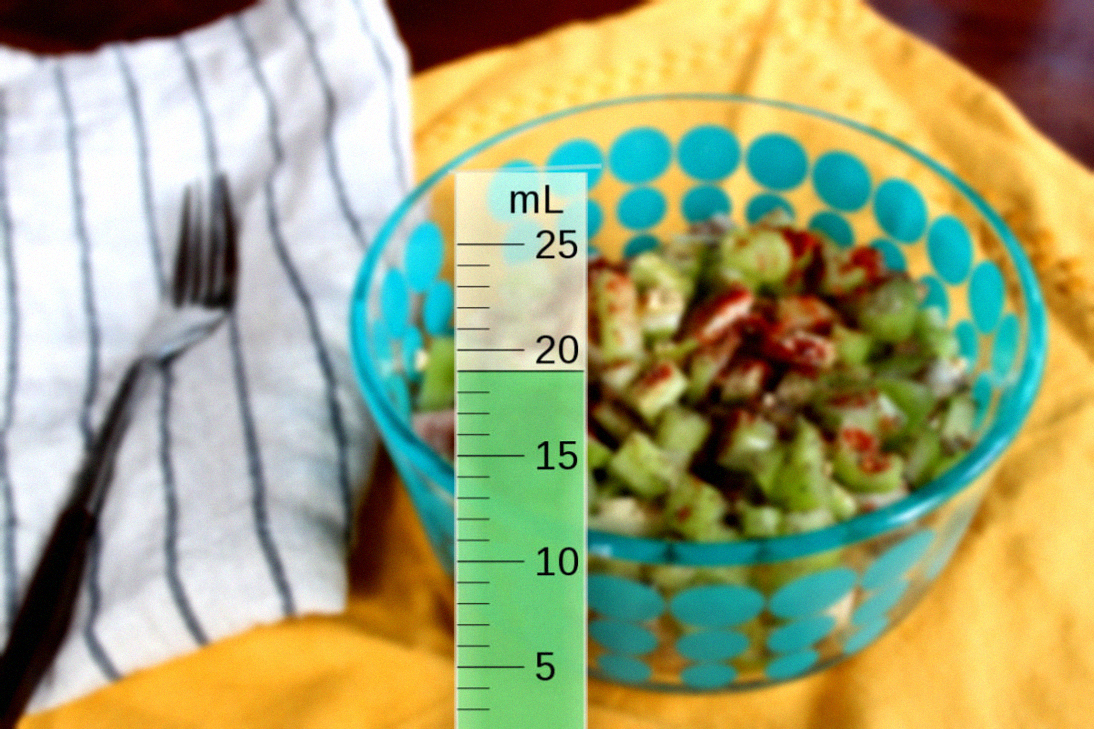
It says {"value": 19, "unit": "mL"}
